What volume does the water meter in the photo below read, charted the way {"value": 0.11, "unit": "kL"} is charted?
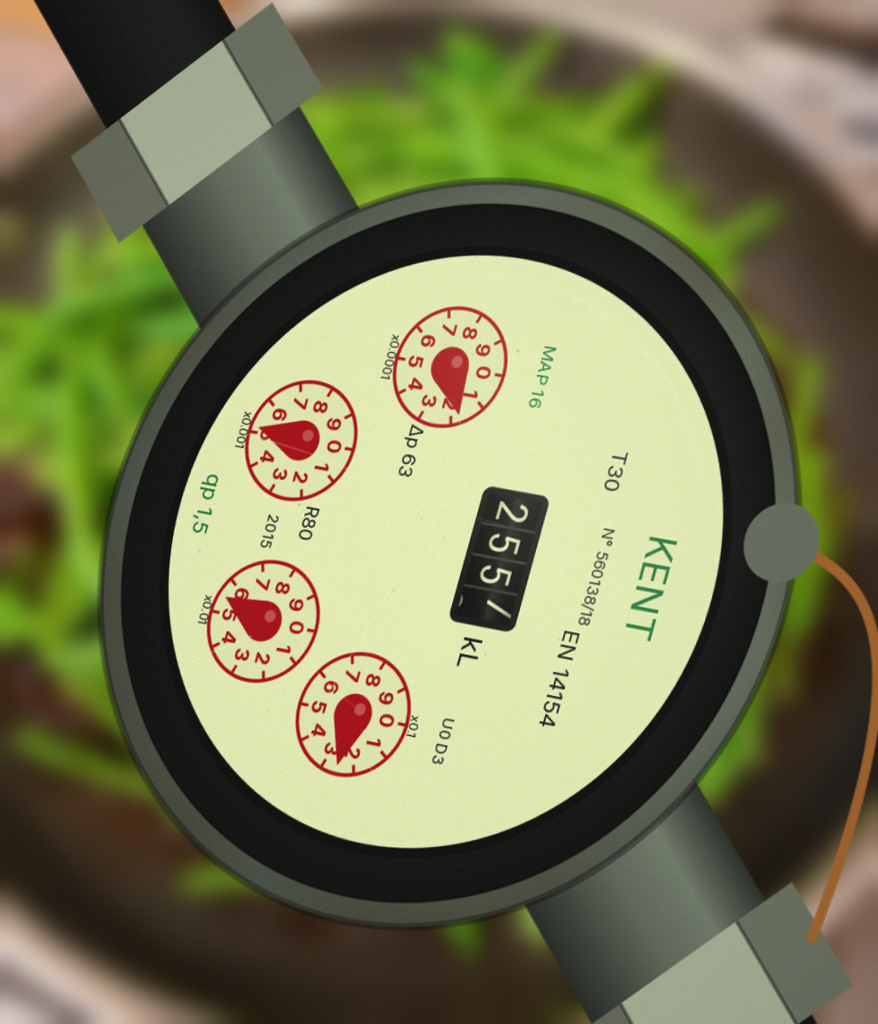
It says {"value": 2557.2551, "unit": "kL"}
